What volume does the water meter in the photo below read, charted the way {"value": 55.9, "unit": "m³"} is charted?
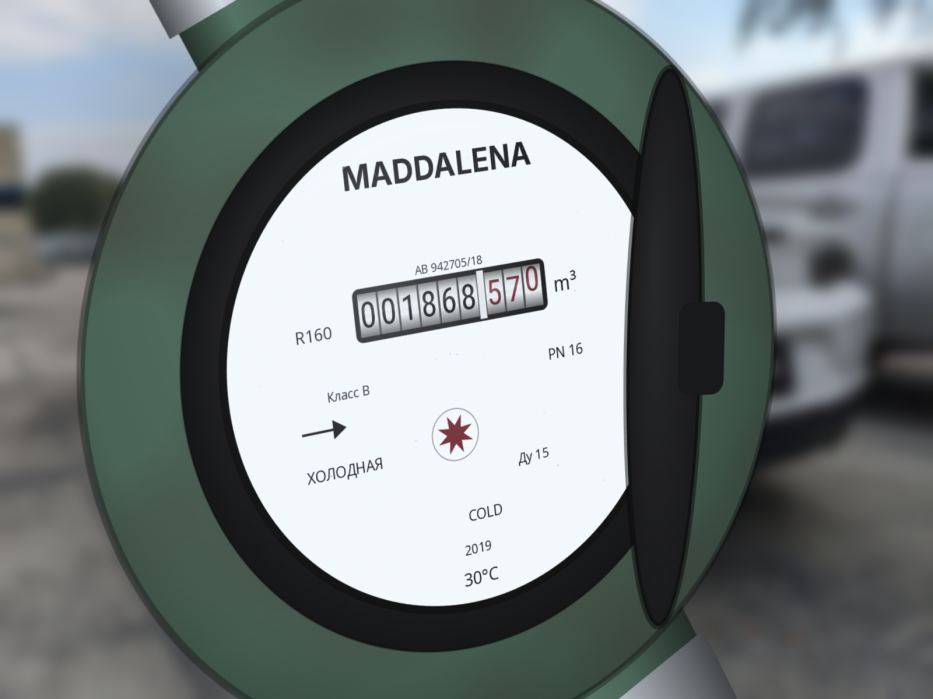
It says {"value": 1868.570, "unit": "m³"}
